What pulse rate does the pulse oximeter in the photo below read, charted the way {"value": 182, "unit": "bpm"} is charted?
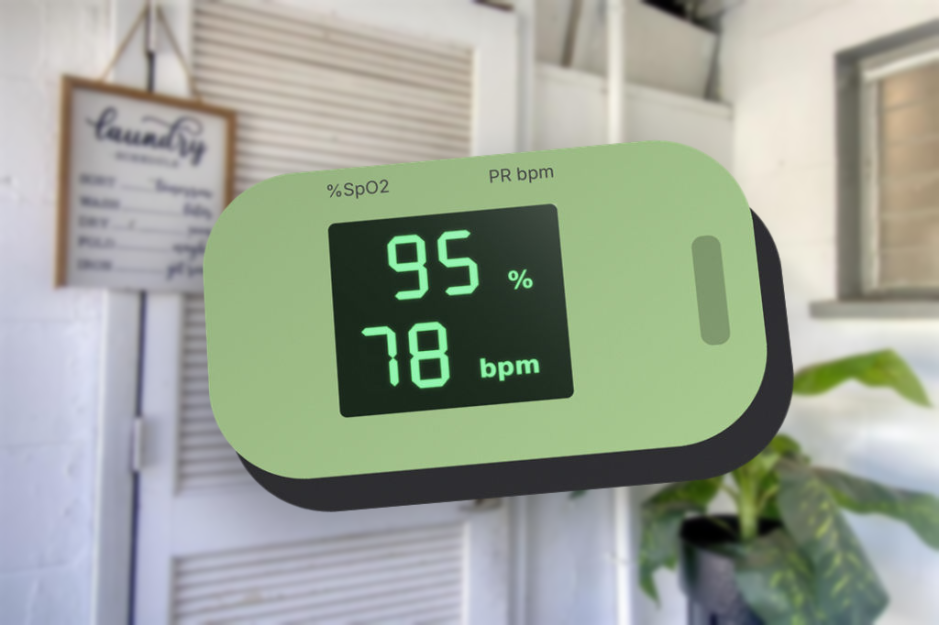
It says {"value": 78, "unit": "bpm"}
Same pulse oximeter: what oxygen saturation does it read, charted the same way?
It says {"value": 95, "unit": "%"}
